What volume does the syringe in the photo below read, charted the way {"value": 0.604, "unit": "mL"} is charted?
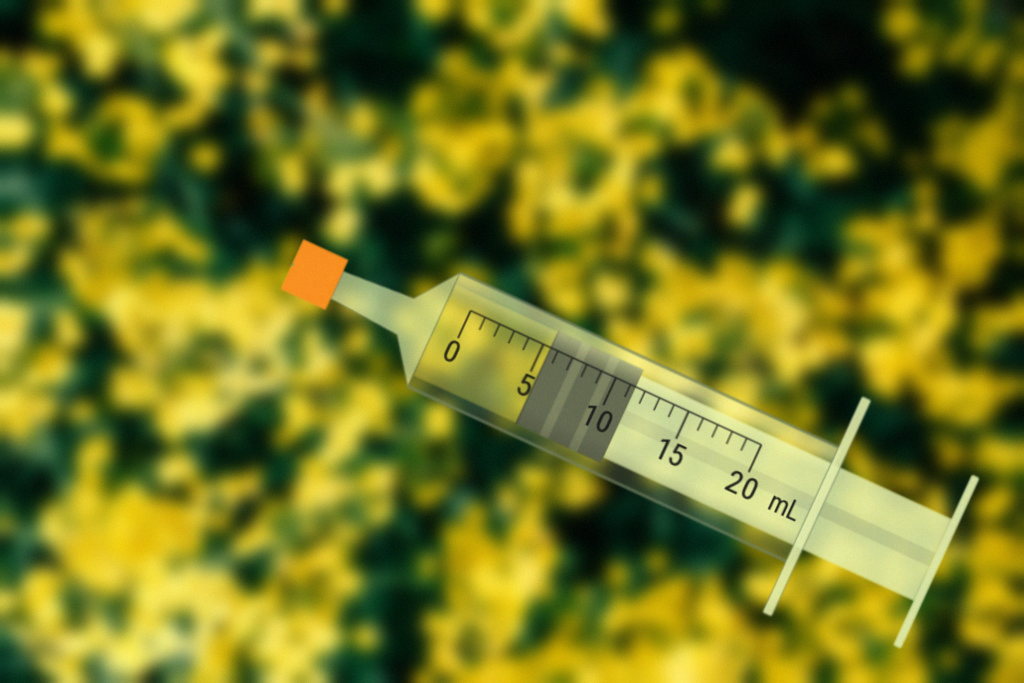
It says {"value": 5.5, "unit": "mL"}
